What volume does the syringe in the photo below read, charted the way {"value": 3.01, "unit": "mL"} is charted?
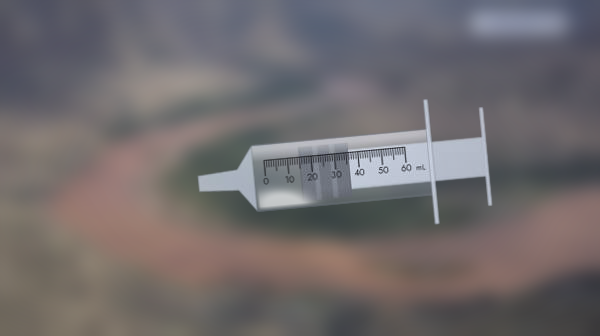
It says {"value": 15, "unit": "mL"}
